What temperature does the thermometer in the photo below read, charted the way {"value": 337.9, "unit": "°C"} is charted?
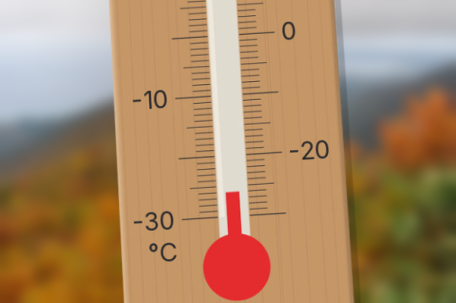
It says {"value": -26, "unit": "°C"}
